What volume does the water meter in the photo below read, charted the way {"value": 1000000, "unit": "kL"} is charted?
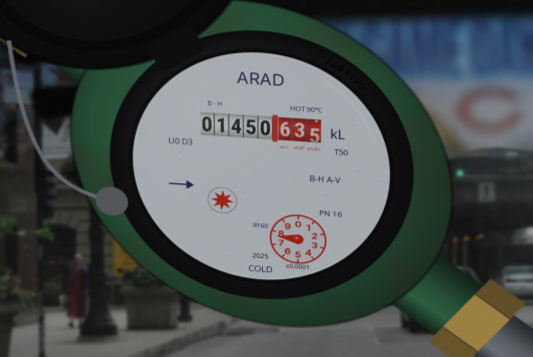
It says {"value": 1450.6347, "unit": "kL"}
